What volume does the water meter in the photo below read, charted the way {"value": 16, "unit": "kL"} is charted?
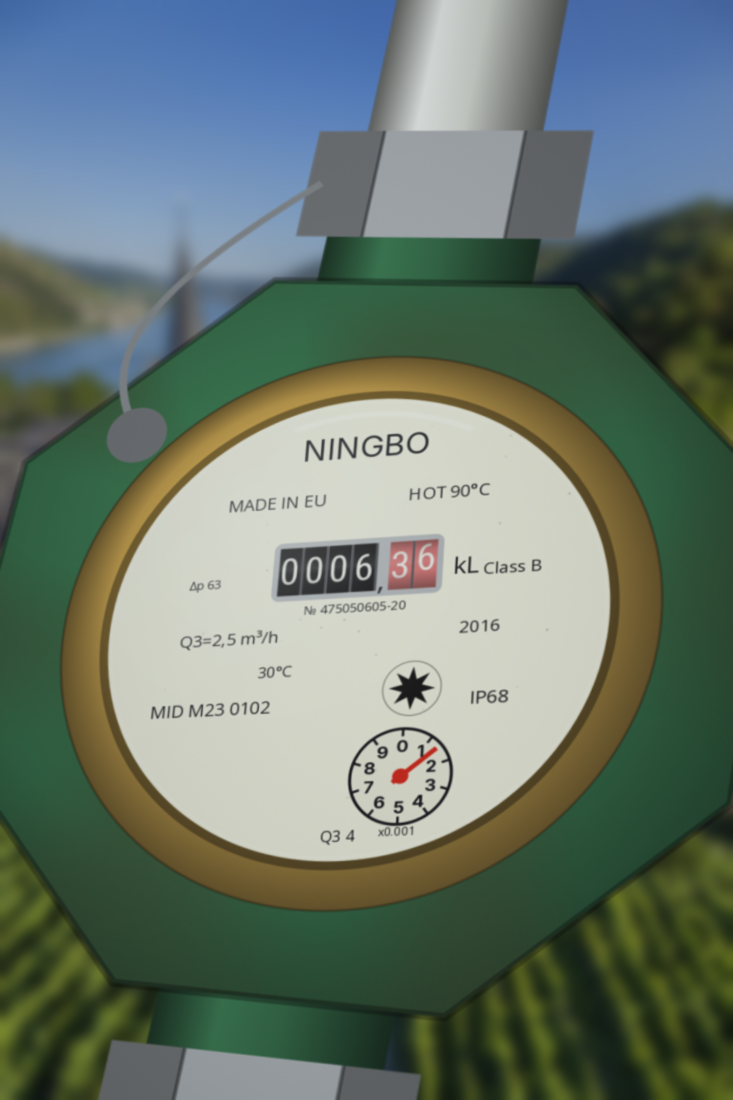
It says {"value": 6.361, "unit": "kL"}
